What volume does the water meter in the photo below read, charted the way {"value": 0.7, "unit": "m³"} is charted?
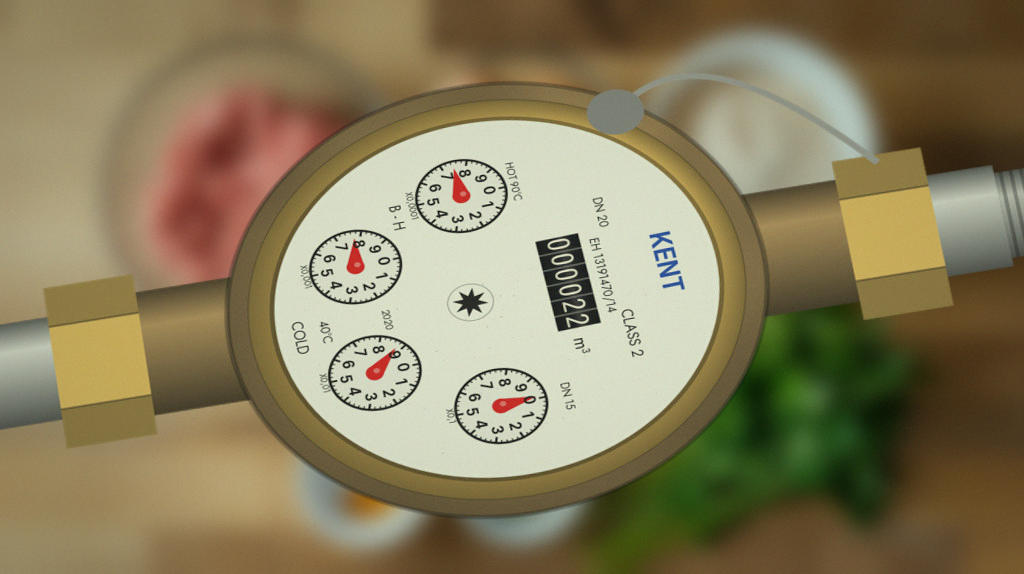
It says {"value": 21.9877, "unit": "m³"}
